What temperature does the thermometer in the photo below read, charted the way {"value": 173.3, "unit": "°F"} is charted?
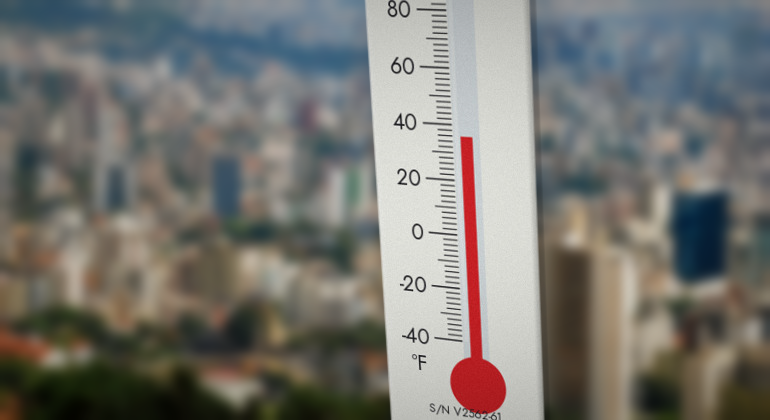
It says {"value": 36, "unit": "°F"}
